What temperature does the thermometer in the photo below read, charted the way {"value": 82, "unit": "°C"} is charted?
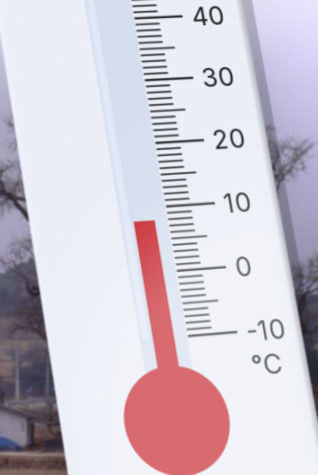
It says {"value": 8, "unit": "°C"}
